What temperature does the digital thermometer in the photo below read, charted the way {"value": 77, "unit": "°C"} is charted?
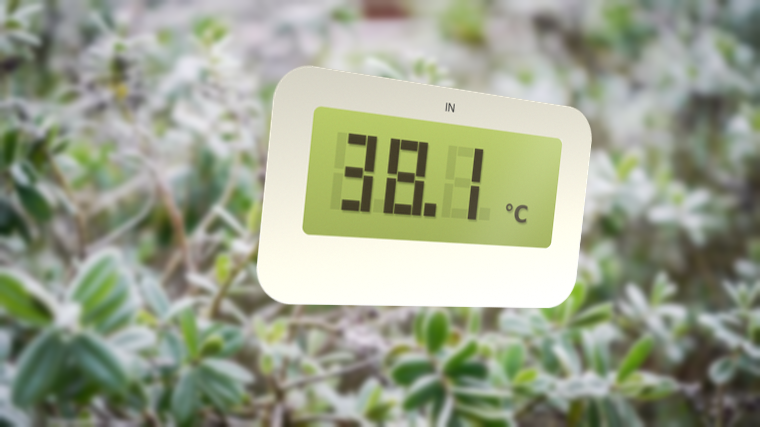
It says {"value": 38.1, "unit": "°C"}
